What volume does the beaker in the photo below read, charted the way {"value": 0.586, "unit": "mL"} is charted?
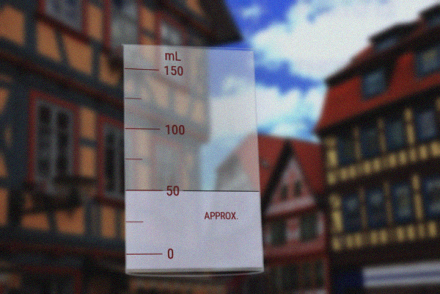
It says {"value": 50, "unit": "mL"}
